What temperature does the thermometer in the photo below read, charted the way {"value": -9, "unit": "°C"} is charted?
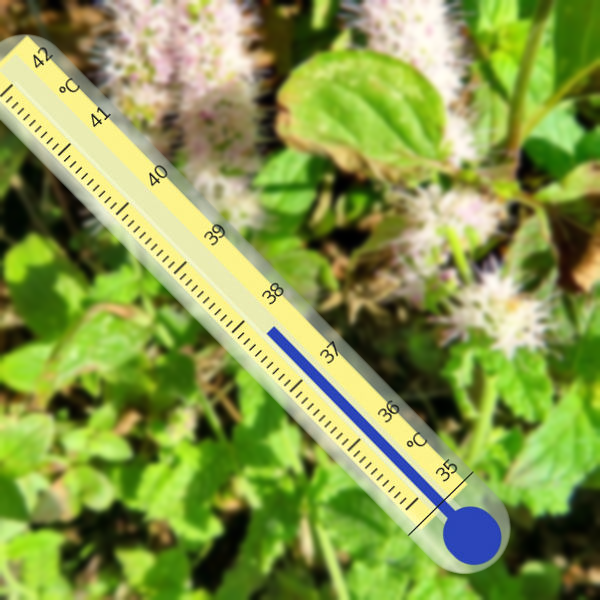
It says {"value": 37.7, "unit": "°C"}
